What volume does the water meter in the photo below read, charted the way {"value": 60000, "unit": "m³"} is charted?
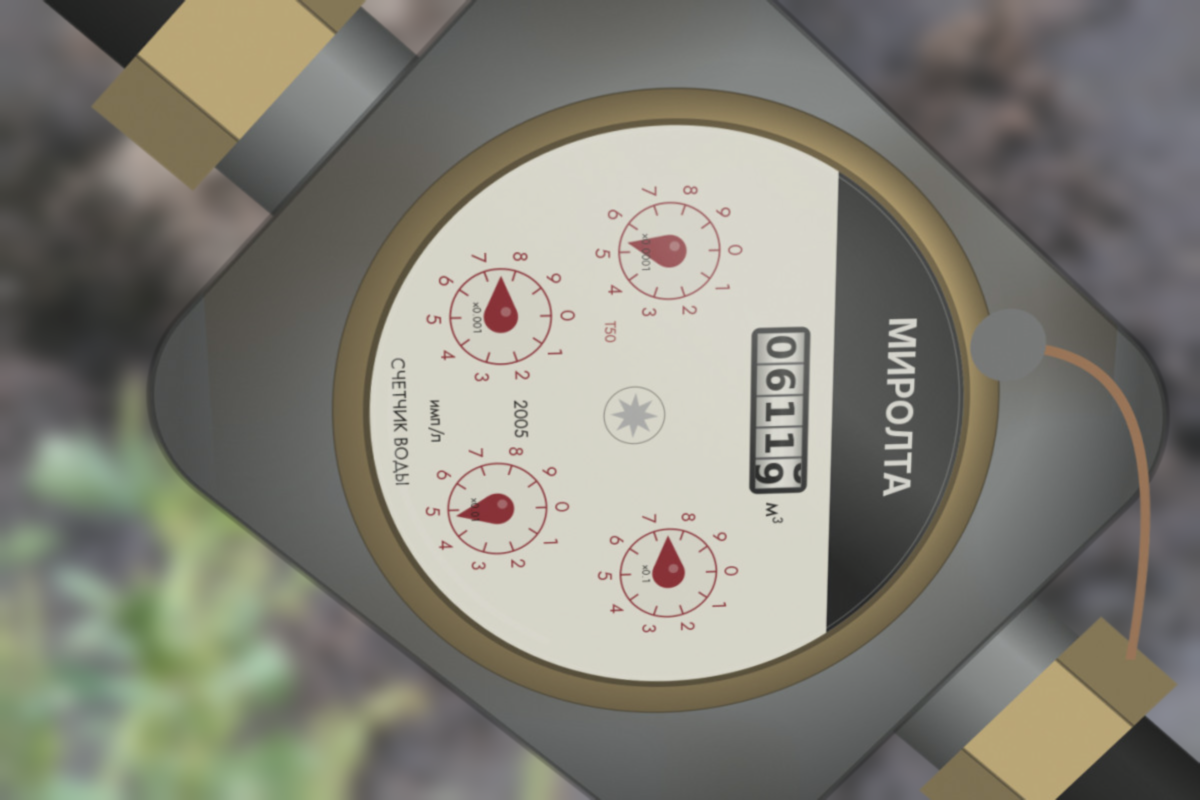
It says {"value": 6118.7475, "unit": "m³"}
